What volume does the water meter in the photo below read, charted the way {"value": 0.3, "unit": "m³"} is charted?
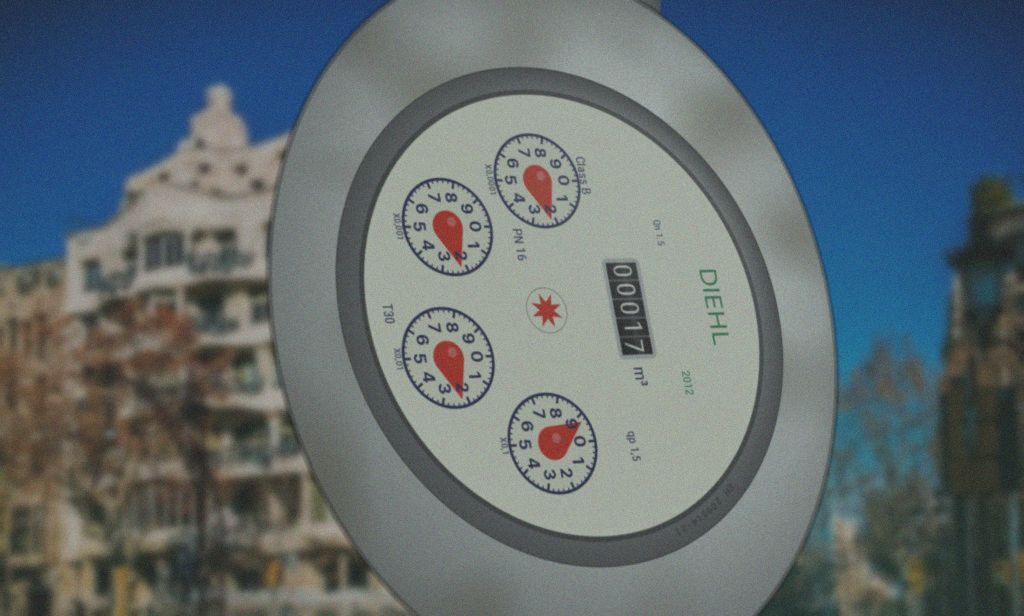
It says {"value": 16.9222, "unit": "m³"}
